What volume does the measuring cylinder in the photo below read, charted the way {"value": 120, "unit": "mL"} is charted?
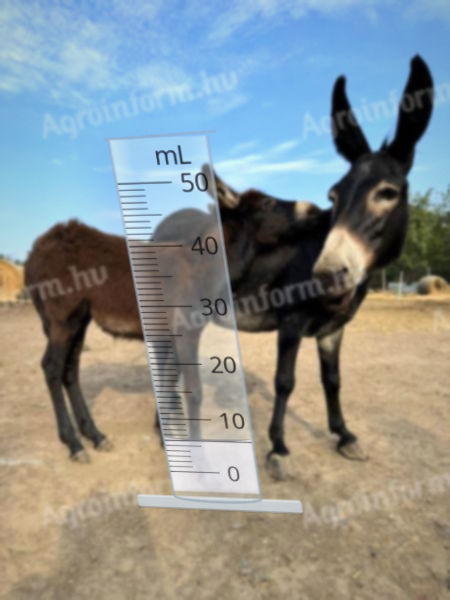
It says {"value": 6, "unit": "mL"}
